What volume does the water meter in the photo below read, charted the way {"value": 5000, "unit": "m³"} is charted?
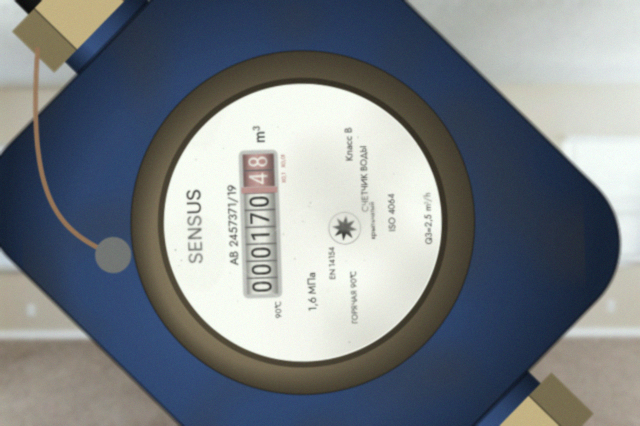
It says {"value": 170.48, "unit": "m³"}
